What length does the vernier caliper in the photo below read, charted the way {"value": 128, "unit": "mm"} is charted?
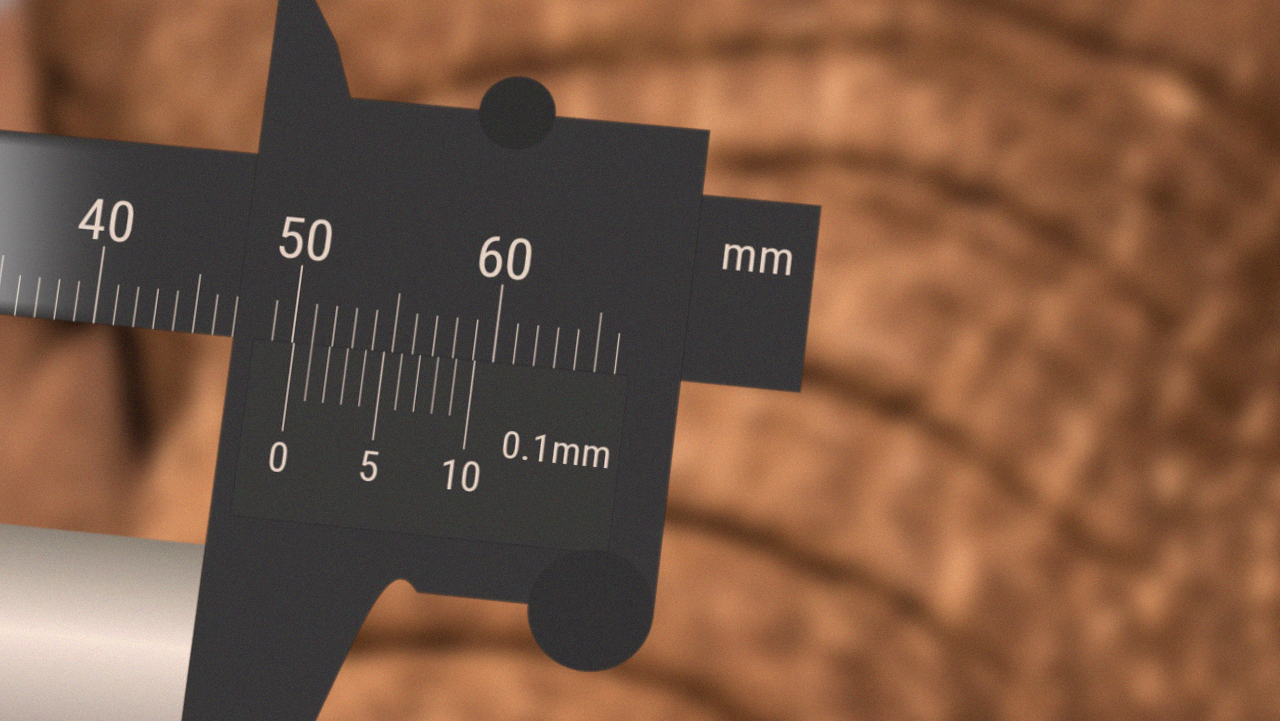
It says {"value": 50.1, "unit": "mm"}
